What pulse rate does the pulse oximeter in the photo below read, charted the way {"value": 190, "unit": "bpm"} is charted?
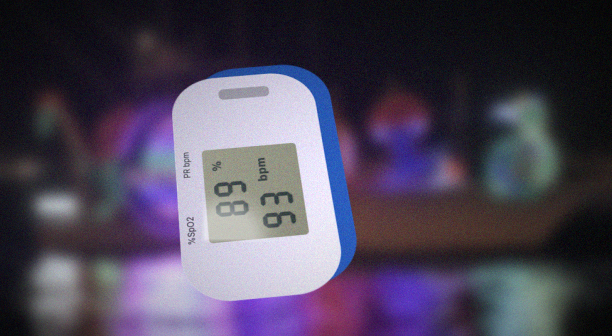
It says {"value": 93, "unit": "bpm"}
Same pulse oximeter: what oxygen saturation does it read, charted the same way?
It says {"value": 89, "unit": "%"}
